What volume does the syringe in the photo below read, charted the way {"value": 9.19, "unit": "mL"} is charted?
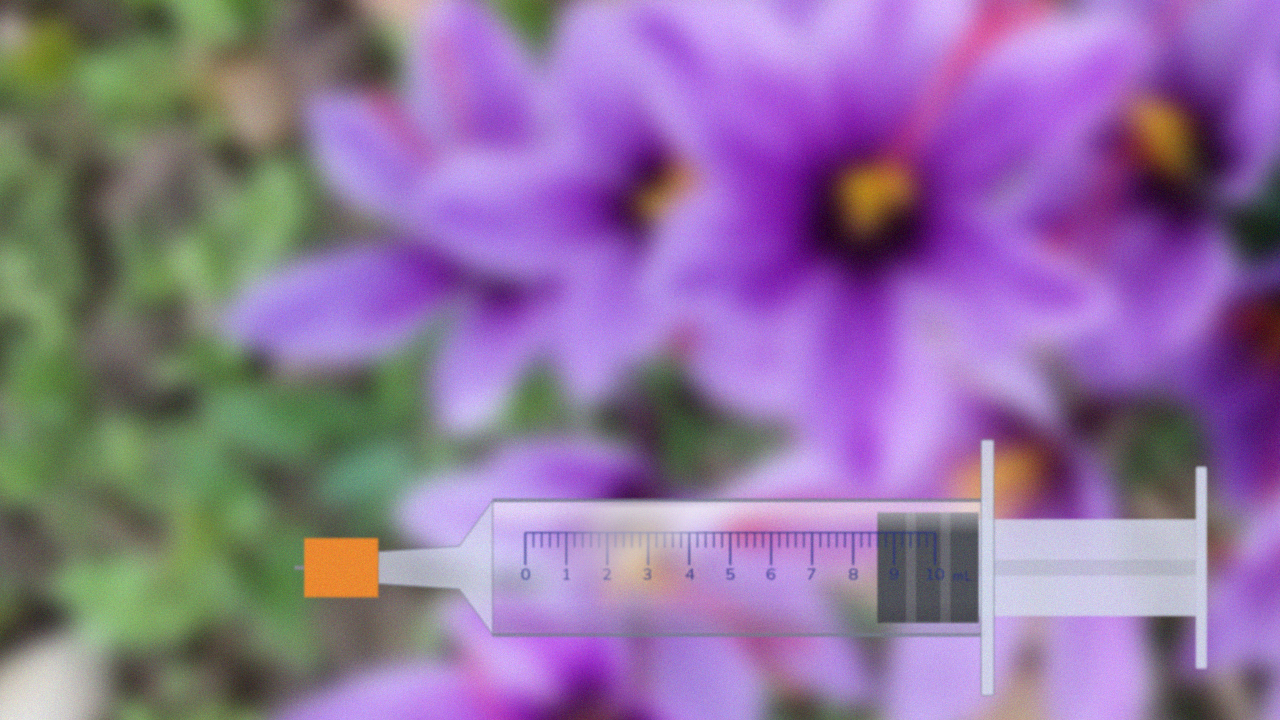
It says {"value": 8.6, "unit": "mL"}
